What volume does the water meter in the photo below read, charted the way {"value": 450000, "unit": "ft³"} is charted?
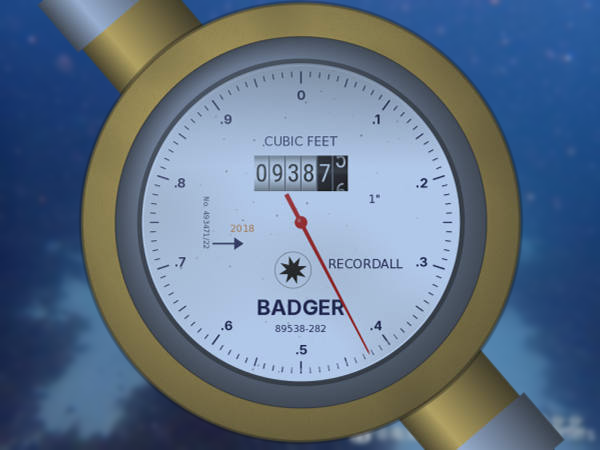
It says {"value": 93875.42, "unit": "ft³"}
